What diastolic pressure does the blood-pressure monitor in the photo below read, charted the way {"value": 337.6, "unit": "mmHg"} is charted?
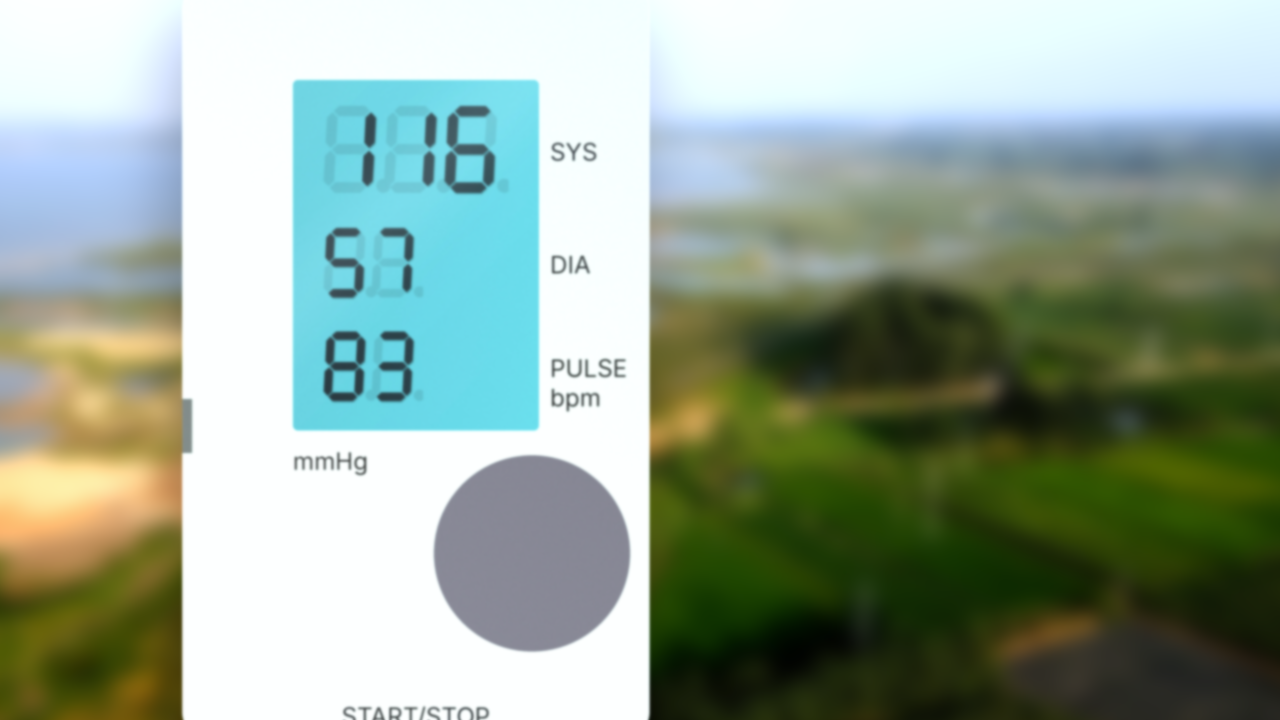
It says {"value": 57, "unit": "mmHg"}
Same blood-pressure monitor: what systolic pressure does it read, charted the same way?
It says {"value": 116, "unit": "mmHg"}
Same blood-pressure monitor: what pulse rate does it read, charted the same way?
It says {"value": 83, "unit": "bpm"}
